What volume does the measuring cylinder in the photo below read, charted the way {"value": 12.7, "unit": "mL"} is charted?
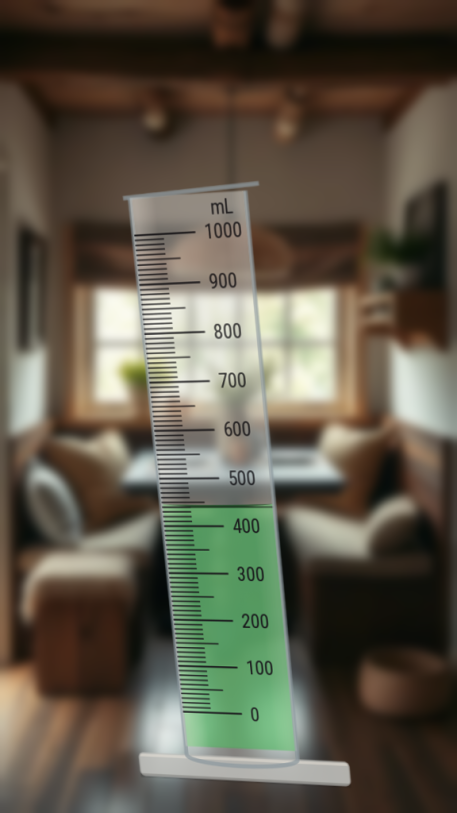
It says {"value": 440, "unit": "mL"}
